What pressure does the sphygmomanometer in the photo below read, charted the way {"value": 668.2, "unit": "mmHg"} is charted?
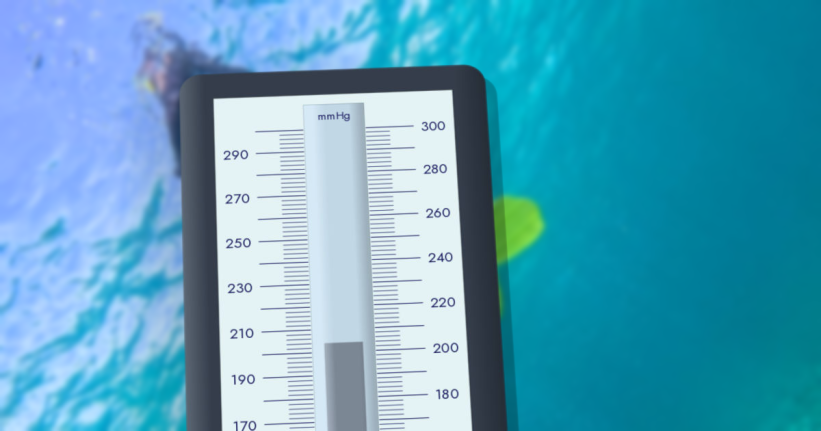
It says {"value": 204, "unit": "mmHg"}
